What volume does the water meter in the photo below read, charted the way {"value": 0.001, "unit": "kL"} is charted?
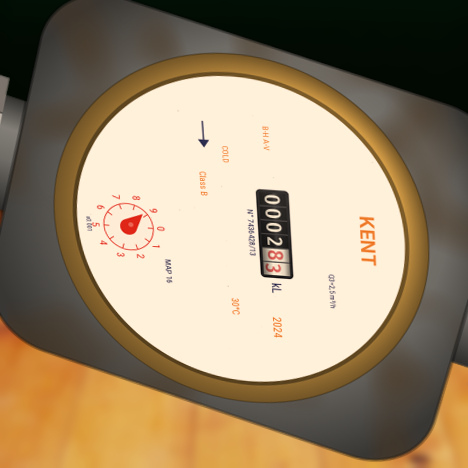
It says {"value": 2.828, "unit": "kL"}
